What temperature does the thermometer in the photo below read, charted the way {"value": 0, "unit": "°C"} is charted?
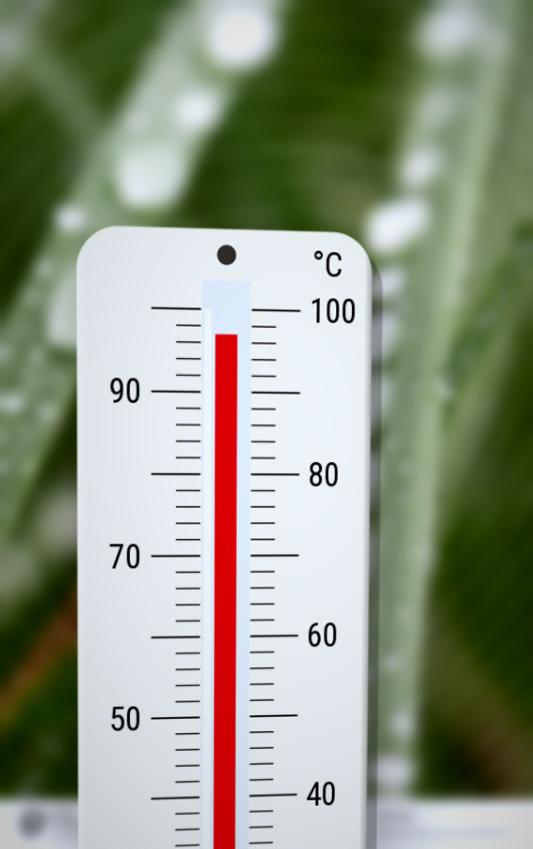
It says {"value": 97, "unit": "°C"}
